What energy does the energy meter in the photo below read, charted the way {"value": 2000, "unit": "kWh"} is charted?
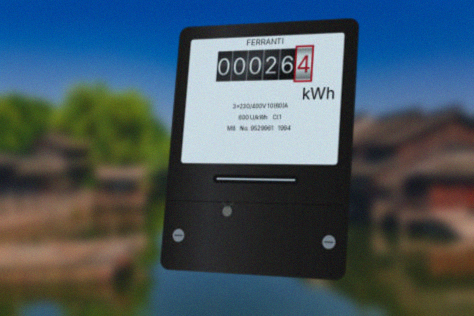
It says {"value": 26.4, "unit": "kWh"}
